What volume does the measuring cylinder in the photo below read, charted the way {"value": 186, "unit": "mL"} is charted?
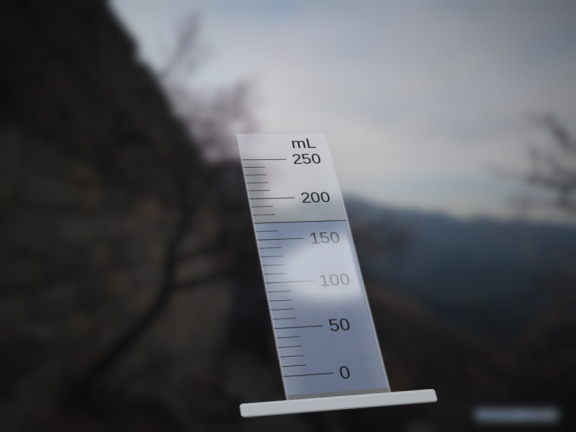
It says {"value": 170, "unit": "mL"}
